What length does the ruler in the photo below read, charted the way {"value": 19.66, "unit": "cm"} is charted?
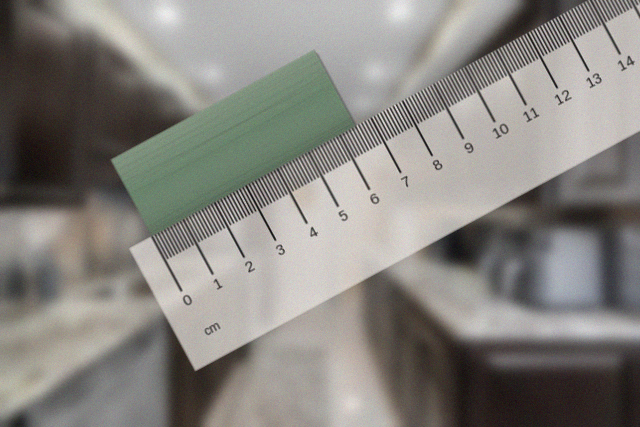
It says {"value": 6.5, "unit": "cm"}
